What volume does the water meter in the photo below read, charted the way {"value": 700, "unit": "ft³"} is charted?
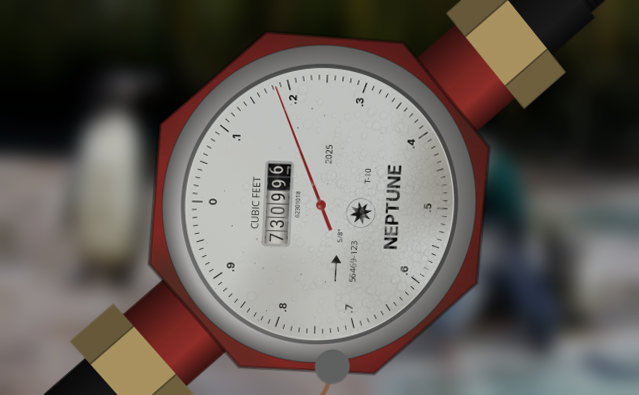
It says {"value": 730996.18, "unit": "ft³"}
